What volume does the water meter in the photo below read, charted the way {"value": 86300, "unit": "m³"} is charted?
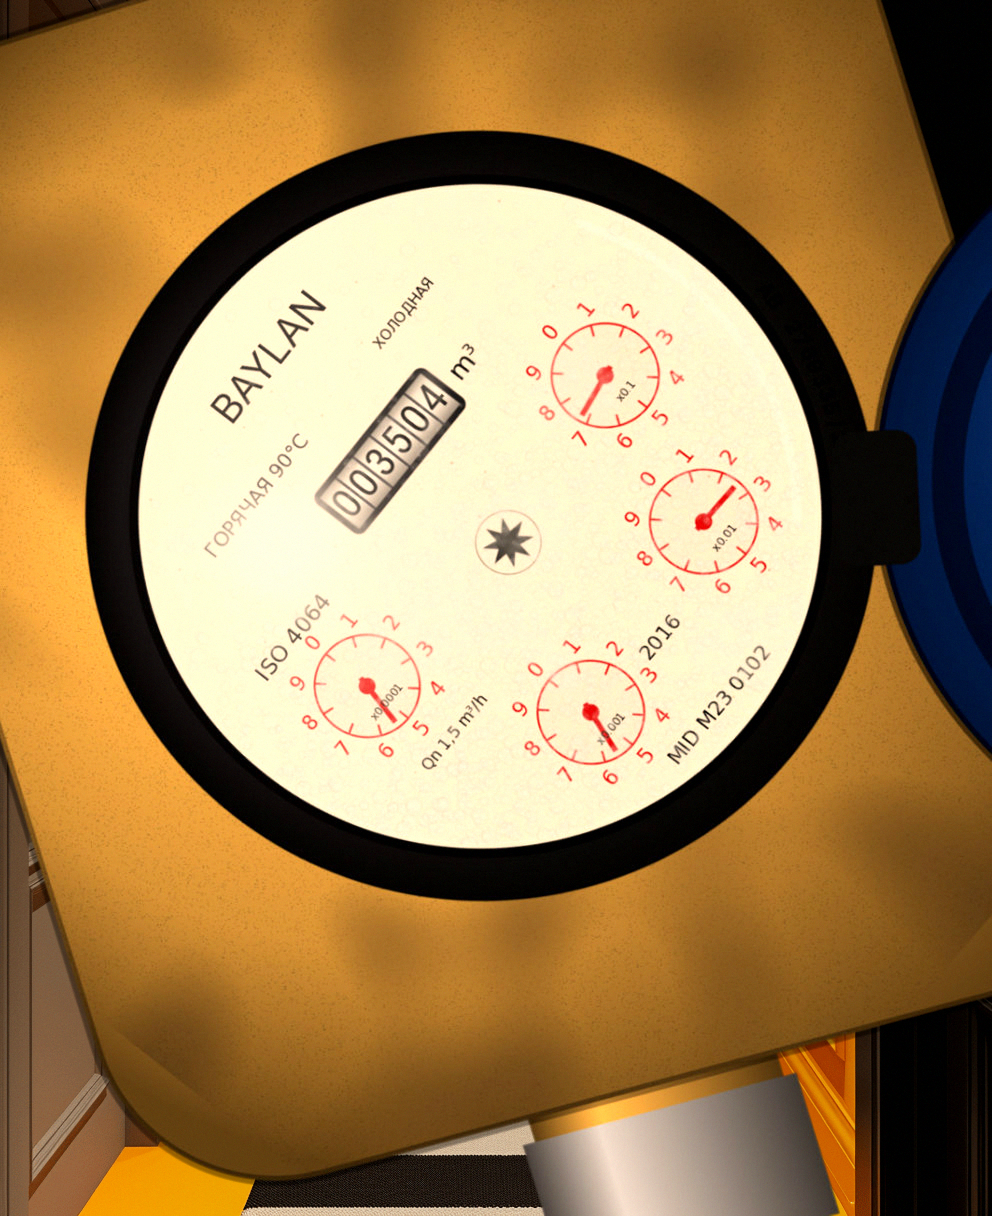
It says {"value": 3504.7255, "unit": "m³"}
